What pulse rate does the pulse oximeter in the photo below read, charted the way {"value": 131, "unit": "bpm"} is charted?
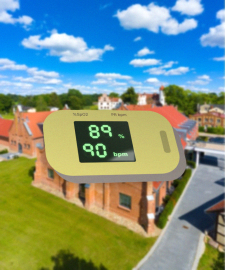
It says {"value": 90, "unit": "bpm"}
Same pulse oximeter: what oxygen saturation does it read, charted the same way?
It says {"value": 89, "unit": "%"}
